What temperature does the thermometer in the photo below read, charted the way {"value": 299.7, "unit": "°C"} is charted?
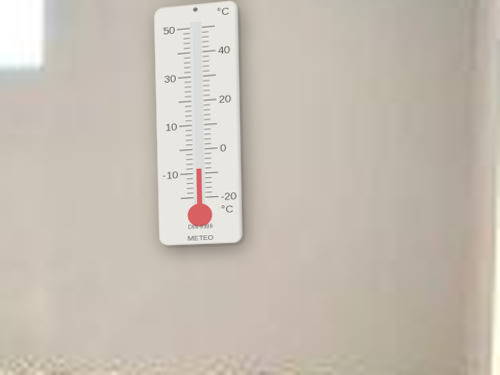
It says {"value": -8, "unit": "°C"}
